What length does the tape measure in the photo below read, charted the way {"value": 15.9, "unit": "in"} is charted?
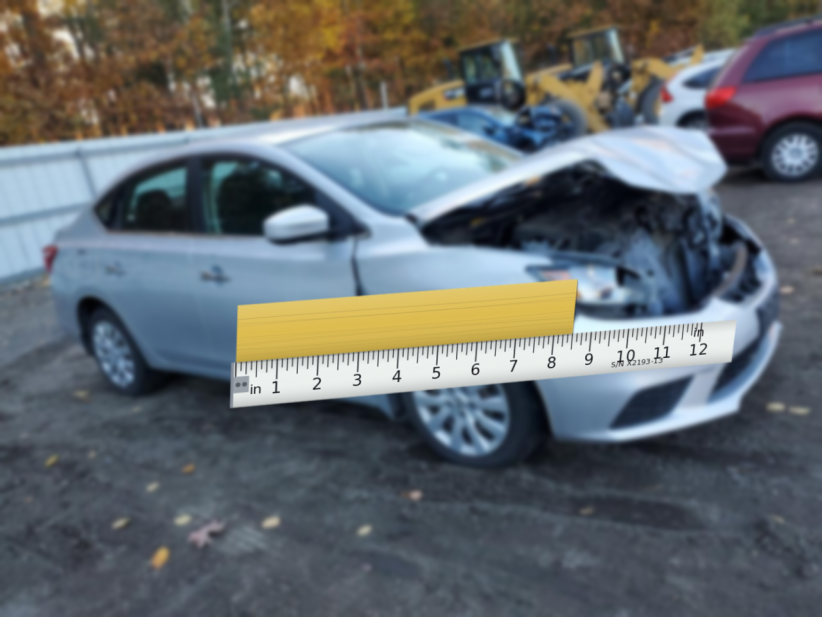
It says {"value": 8.5, "unit": "in"}
